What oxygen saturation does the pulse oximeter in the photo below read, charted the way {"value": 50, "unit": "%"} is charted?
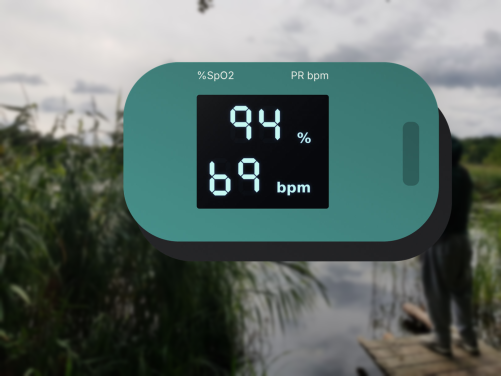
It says {"value": 94, "unit": "%"}
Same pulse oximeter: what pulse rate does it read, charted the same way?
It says {"value": 69, "unit": "bpm"}
